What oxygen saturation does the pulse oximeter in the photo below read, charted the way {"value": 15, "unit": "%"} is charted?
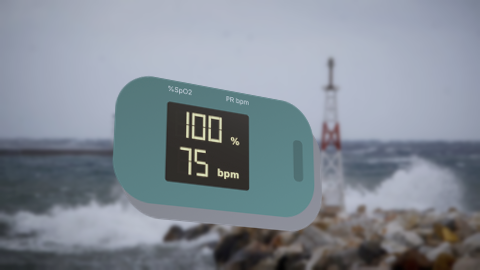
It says {"value": 100, "unit": "%"}
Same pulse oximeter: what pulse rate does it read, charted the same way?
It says {"value": 75, "unit": "bpm"}
